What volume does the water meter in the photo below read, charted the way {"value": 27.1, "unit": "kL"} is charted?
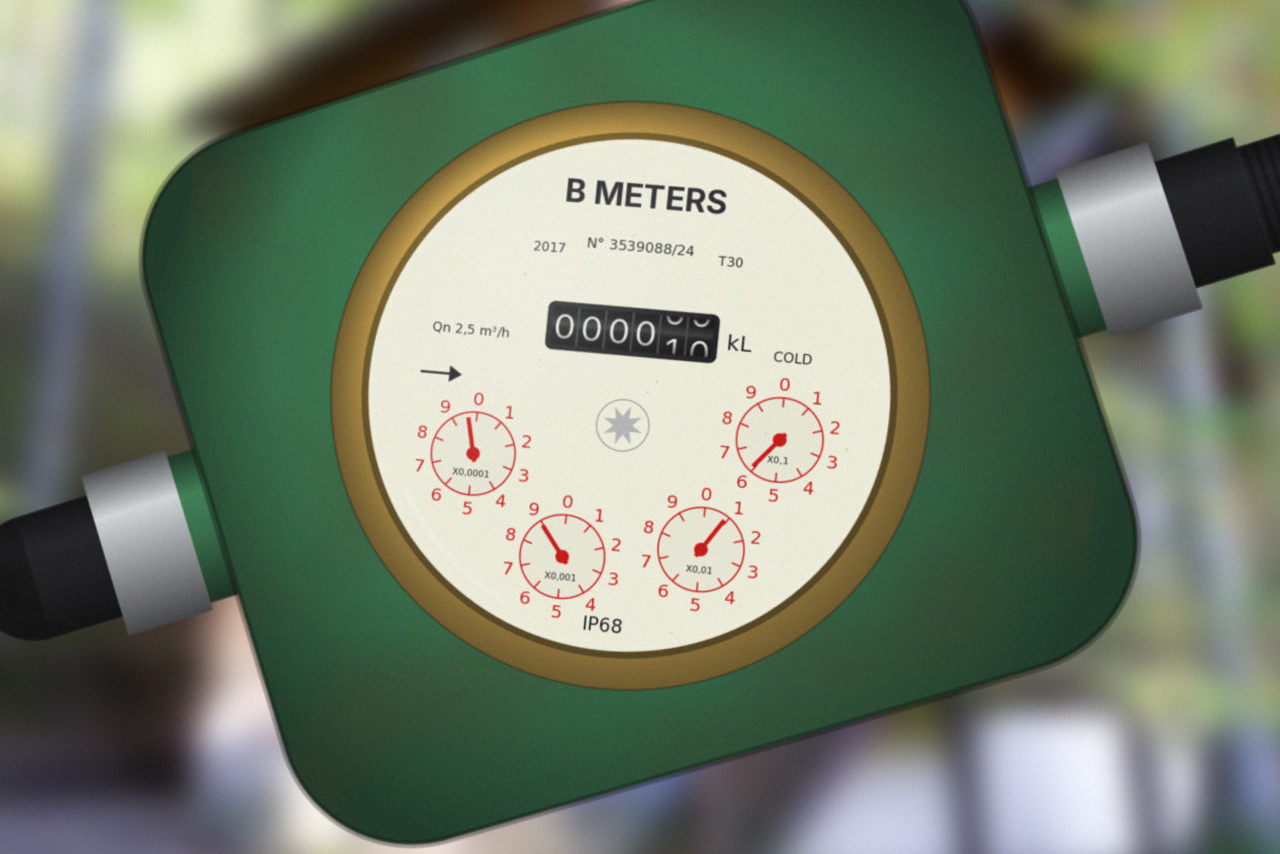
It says {"value": 9.6089, "unit": "kL"}
